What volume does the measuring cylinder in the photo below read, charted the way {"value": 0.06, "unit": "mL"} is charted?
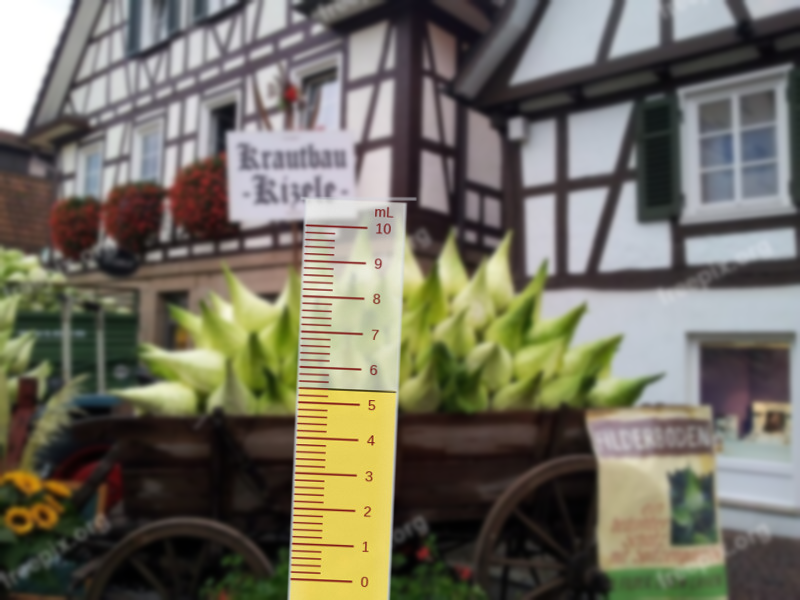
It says {"value": 5.4, "unit": "mL"}
